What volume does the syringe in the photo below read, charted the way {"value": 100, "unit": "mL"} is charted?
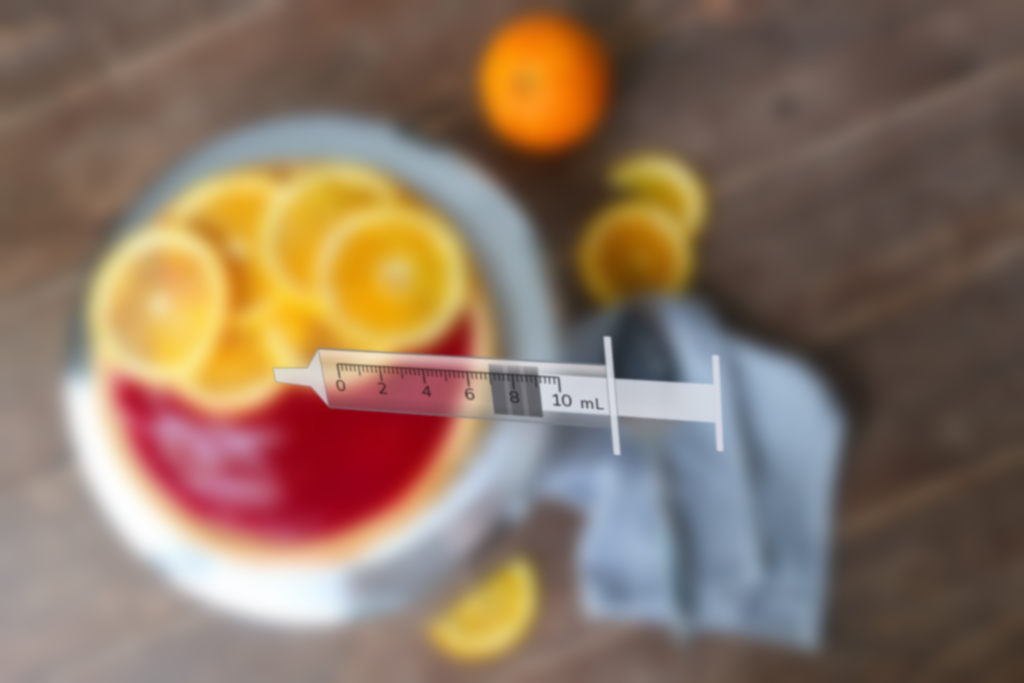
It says {"value": 7, "unit": "mL"}
